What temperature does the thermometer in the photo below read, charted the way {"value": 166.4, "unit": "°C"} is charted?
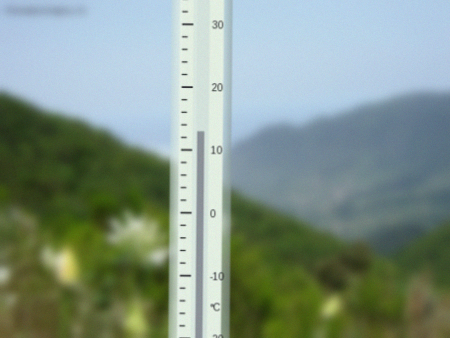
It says {"value": 13, "unit": "°C"}
